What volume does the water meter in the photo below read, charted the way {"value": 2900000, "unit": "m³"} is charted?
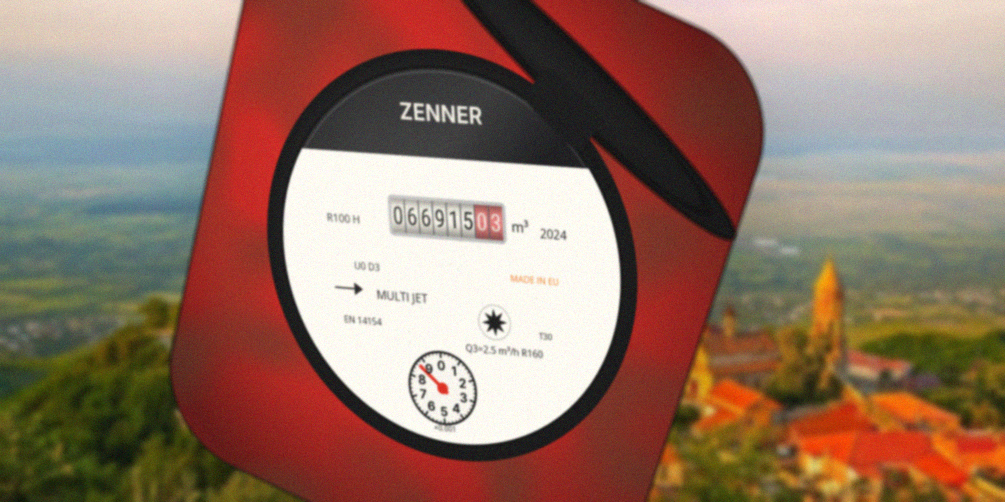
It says {"value": 66915.038, "unit": "m³"}
